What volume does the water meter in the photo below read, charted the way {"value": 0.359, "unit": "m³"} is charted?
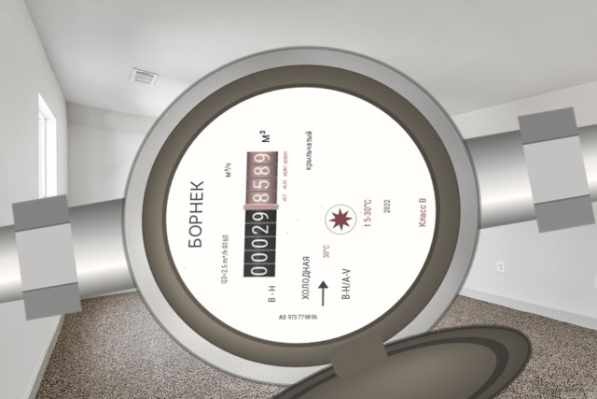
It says {"value": 29.8589, "unit": "m³"}
